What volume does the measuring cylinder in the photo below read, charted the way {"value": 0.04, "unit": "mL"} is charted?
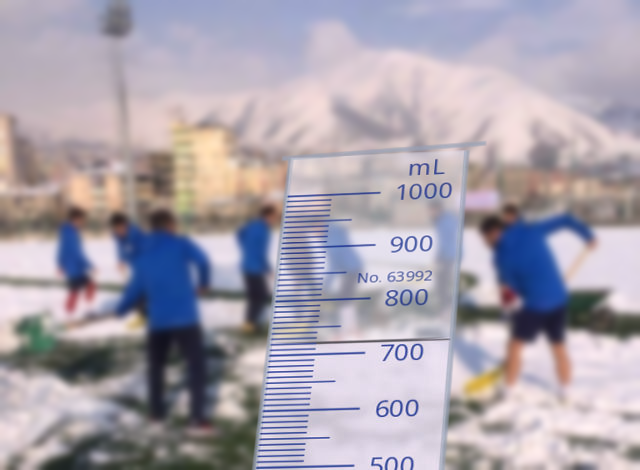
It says {"value": 720, "unit": "mL"}
